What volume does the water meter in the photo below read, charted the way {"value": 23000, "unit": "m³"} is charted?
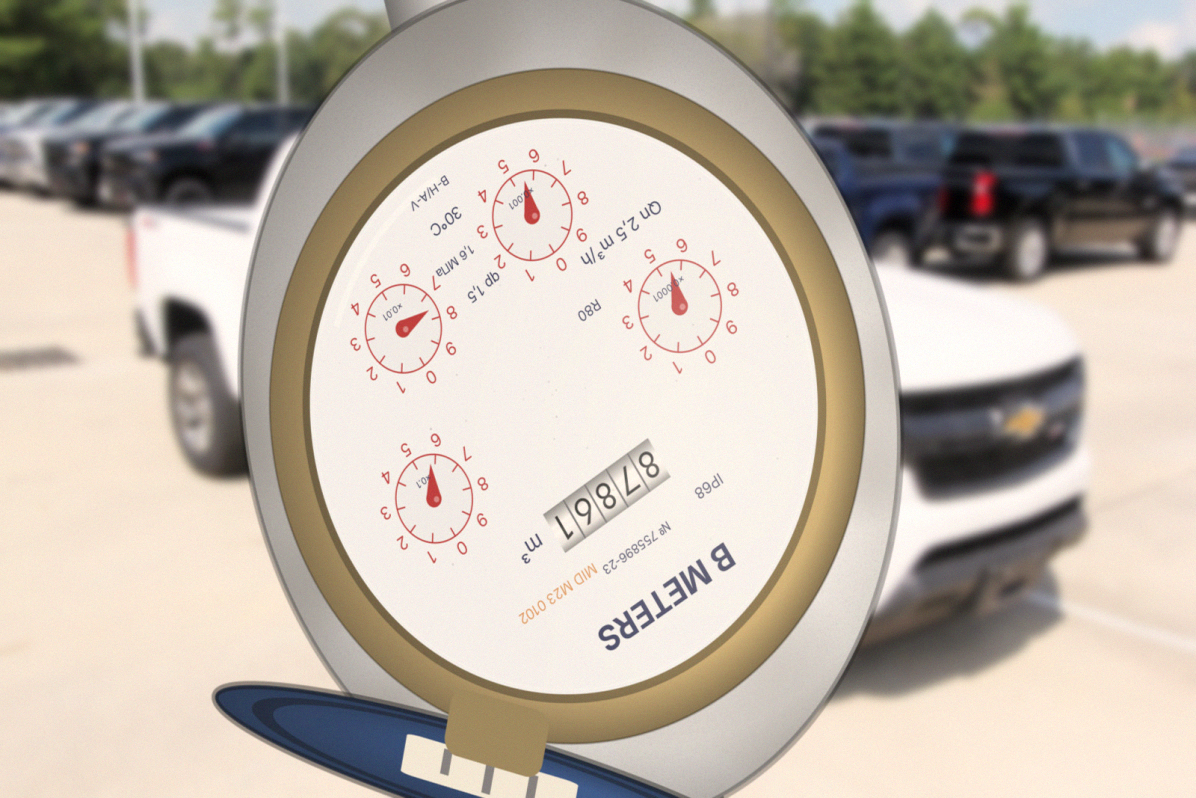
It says {"value": 87861.5755, "unit": "m³"}
